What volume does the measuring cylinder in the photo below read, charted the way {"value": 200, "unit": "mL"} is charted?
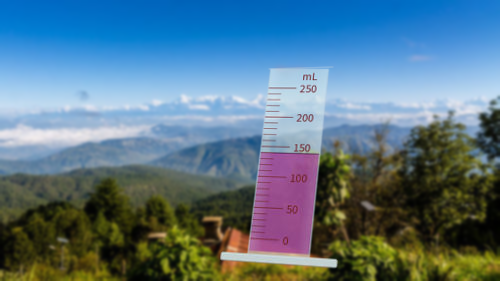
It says {"value": 140, "unit": "mL"}
